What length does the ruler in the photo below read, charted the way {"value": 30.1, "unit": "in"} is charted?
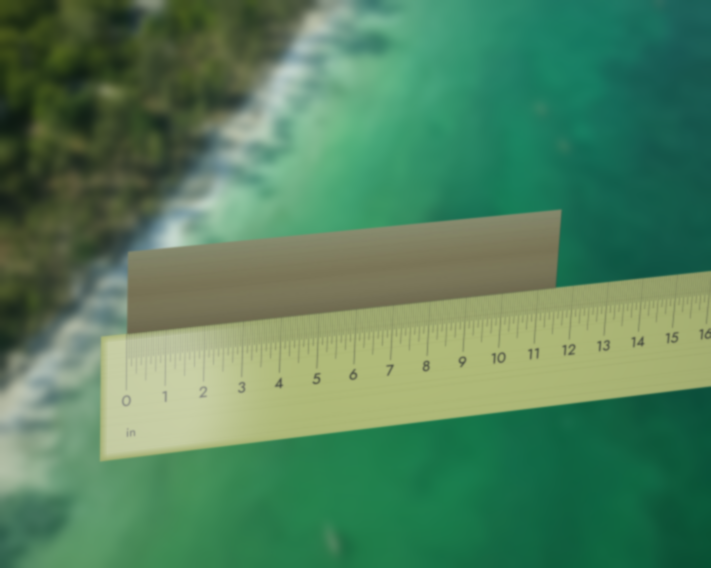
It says {"value": 11.5, "unit": "in"}
